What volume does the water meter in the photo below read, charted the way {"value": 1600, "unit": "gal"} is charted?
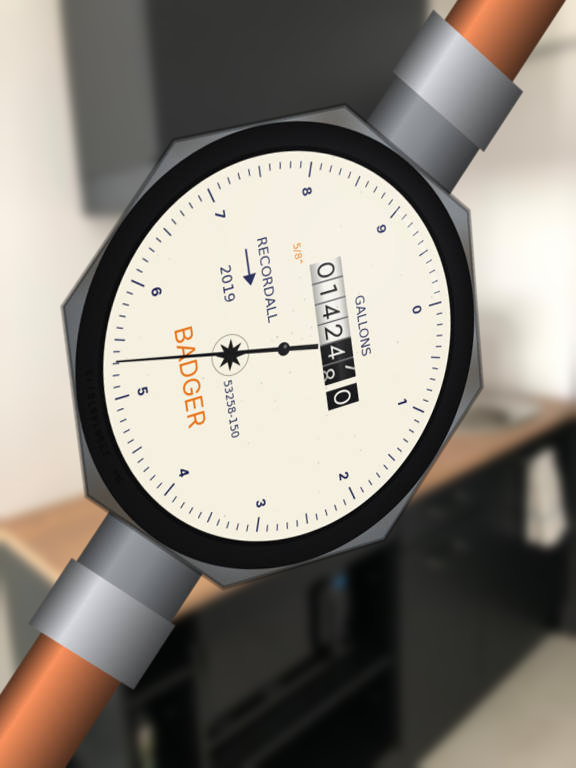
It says {"value": 142475.3, "unit": "gal"}
